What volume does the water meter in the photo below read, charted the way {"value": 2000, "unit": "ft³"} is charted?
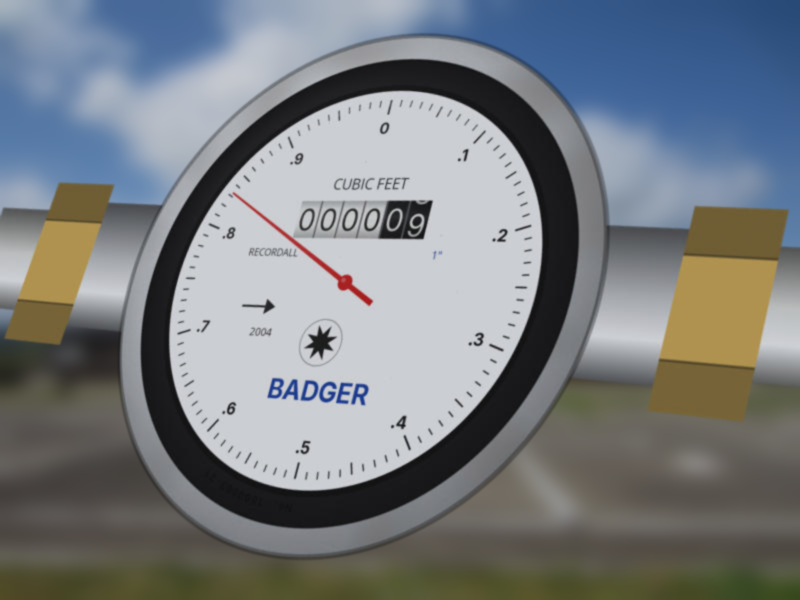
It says {"value": 8.83, "unit": "ft³"}
